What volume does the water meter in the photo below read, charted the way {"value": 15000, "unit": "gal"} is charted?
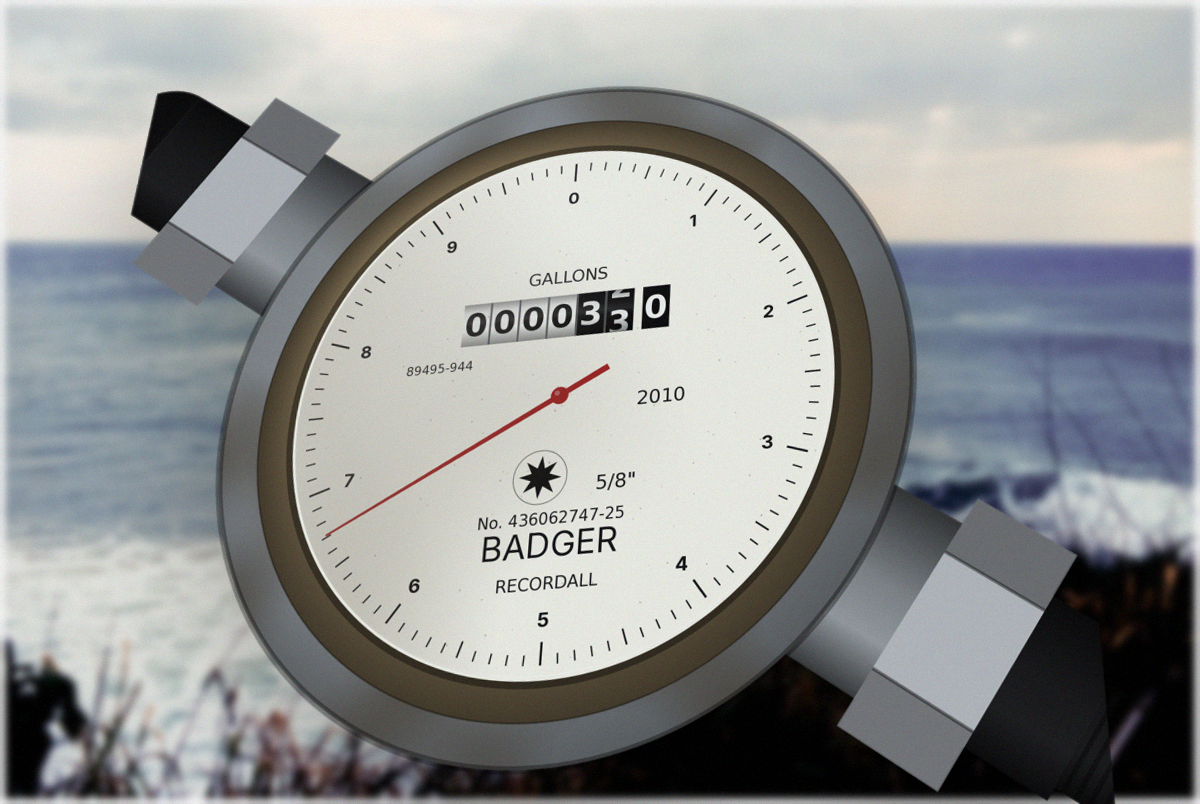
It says {"value": 326.7, "unit": "gal"}
